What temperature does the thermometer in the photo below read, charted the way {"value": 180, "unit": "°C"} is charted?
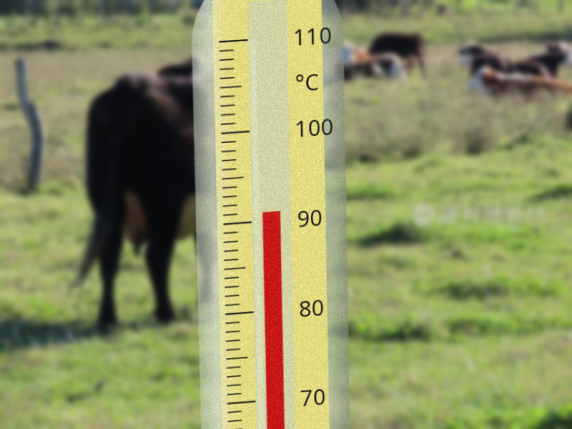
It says {"value": 91, "unit": "°C"}
